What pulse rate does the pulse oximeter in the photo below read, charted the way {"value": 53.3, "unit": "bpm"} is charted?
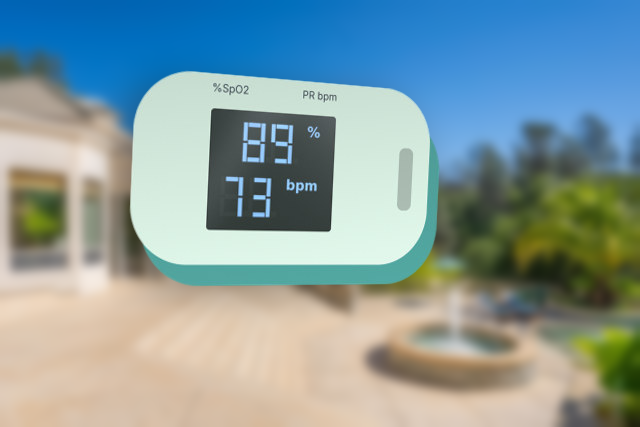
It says {"value": 73, "unit": "bpm"}
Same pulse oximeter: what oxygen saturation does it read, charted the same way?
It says {"value": 89, "unit": "%"}
